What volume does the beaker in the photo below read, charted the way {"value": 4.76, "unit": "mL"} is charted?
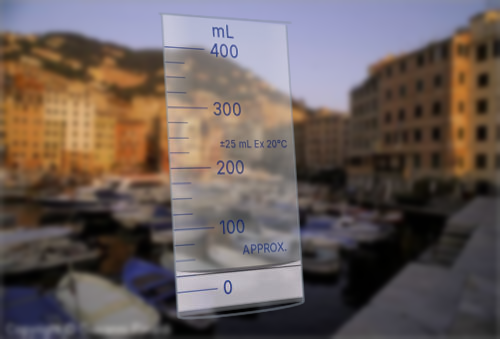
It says {"value": 25, "unit": "mL"}
